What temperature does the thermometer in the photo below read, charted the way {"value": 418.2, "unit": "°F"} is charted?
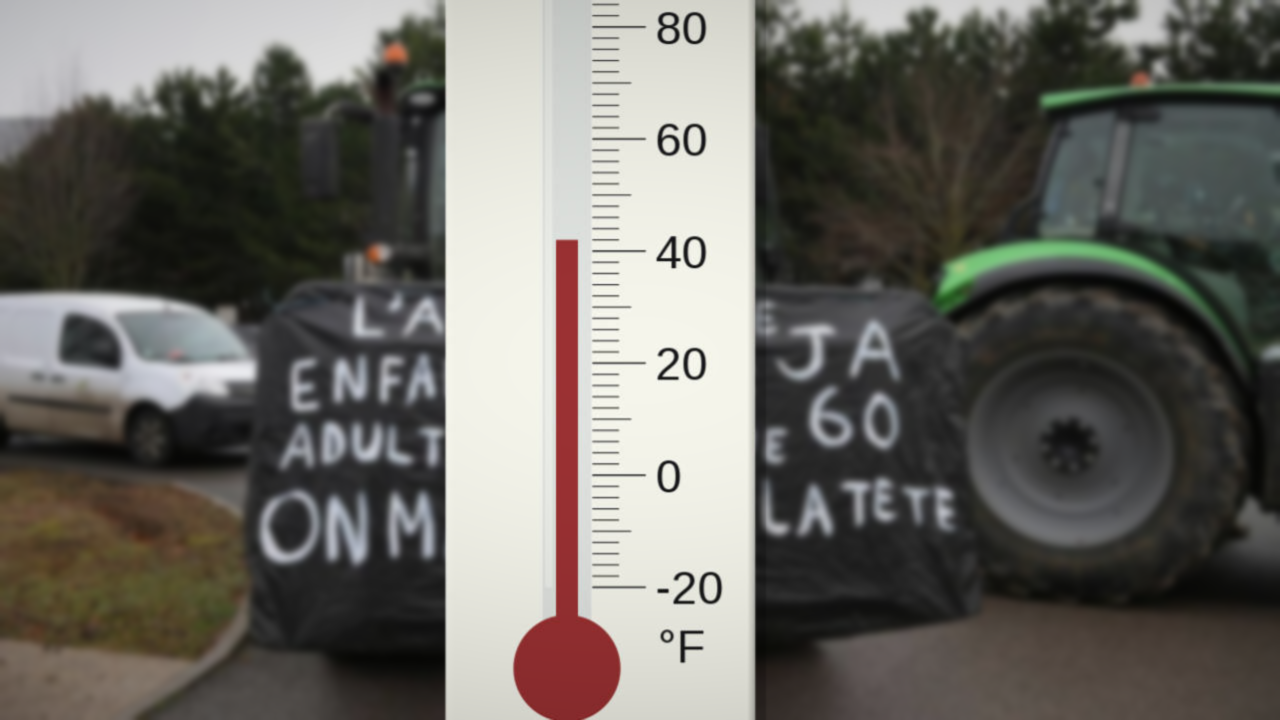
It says {"value": 42, "unit": "°F"}
